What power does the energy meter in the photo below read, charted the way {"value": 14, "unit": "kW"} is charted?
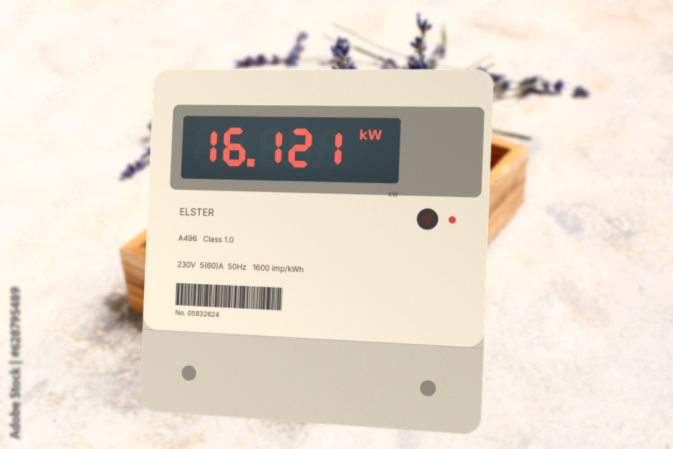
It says {"value": 16.121, "unit": "kW"}
